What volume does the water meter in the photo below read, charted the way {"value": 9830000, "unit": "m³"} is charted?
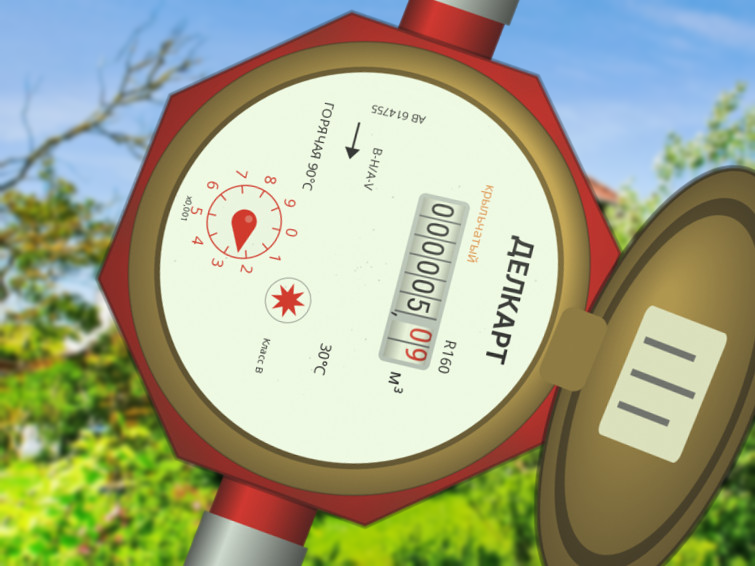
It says {"value": 5.092, "unit": "m³"}
